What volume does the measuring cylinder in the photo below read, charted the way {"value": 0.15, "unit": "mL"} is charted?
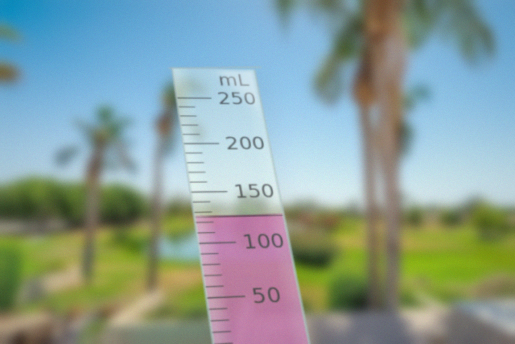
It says {"value": 125, "unit": "mL"}
